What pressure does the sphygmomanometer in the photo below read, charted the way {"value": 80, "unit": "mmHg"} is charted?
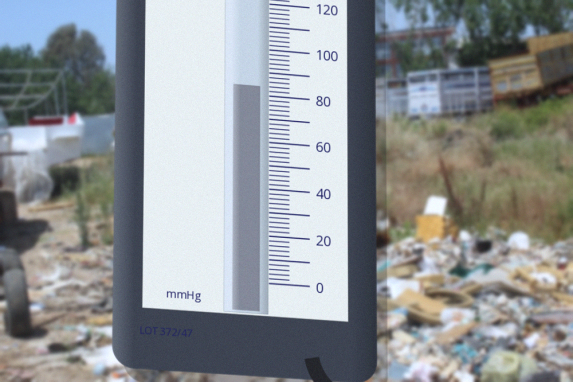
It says {"value": 84, "unit": "mmHg"}
